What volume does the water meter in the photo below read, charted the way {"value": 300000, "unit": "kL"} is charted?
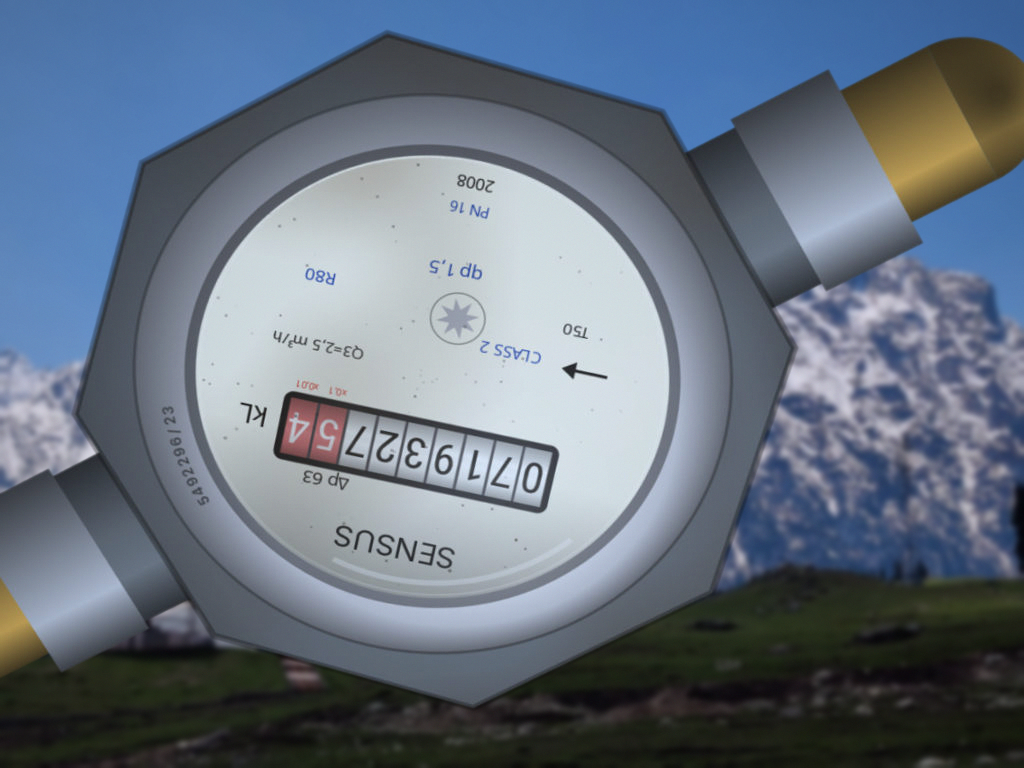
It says {"value": 719327.54, "unit": "kL"}
